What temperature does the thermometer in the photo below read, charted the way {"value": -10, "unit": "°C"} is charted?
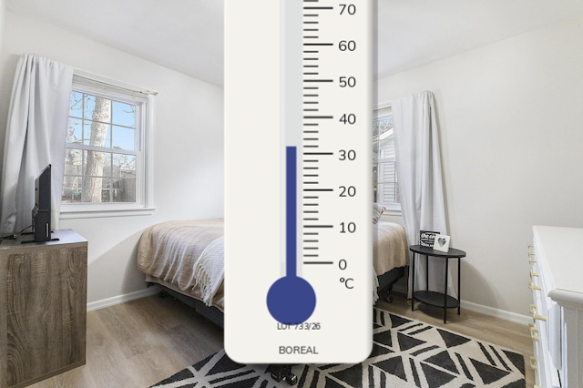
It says {"value": 32, "unit": "°C"}
